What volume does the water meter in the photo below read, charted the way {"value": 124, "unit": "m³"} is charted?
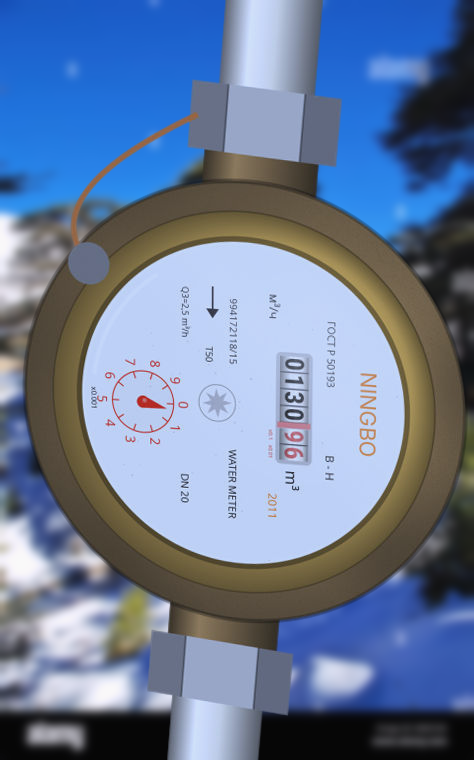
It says {"value": 130.960, "unit": "m³"}
